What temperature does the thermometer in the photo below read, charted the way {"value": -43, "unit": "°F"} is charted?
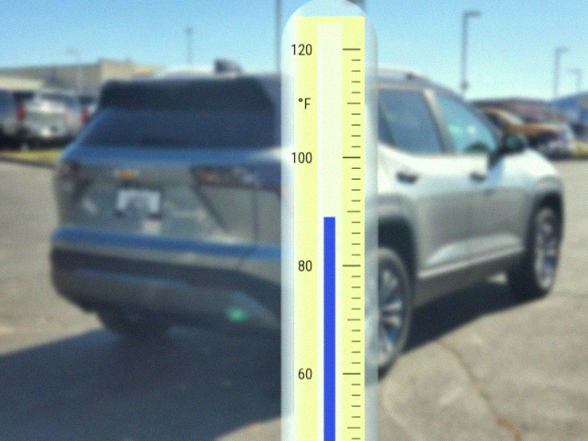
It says {"value": 89, "unit": "°F"}
